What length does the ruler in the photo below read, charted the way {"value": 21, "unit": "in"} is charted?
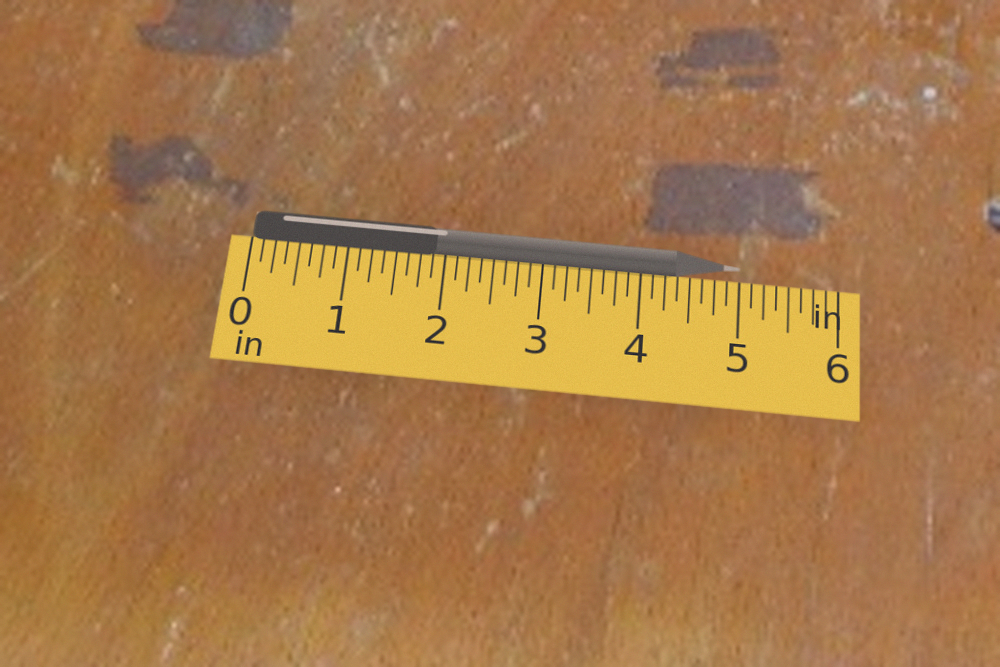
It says {"value": 5, "unit": "in"}
